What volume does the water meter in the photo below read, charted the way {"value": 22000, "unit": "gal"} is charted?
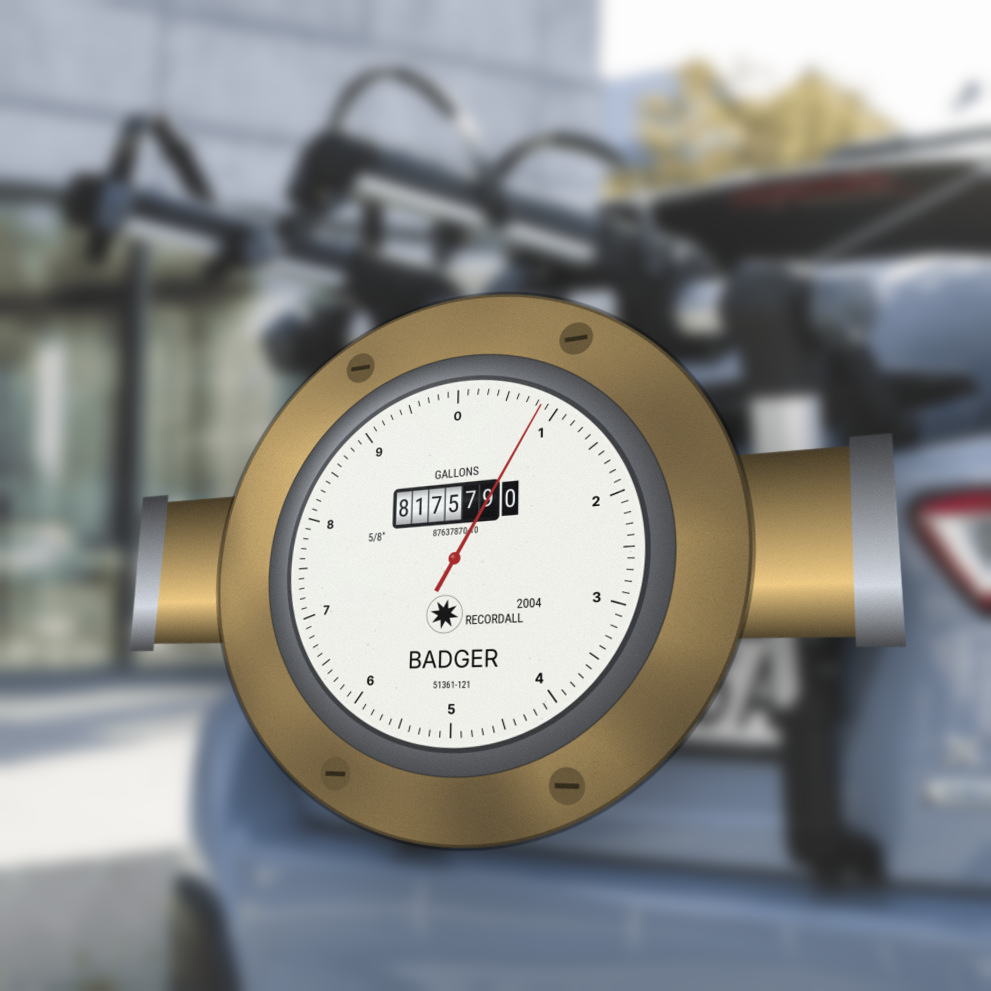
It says {"value": 8175790.8, "unit": "gal"}
